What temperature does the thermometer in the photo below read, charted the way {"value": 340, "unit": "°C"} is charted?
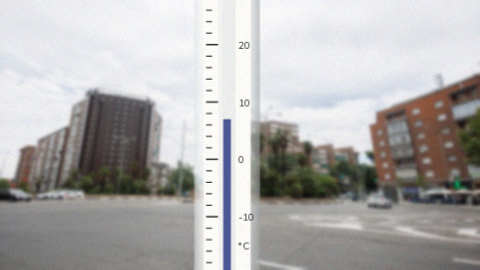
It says {"value": 7, "unit": "°C"}
